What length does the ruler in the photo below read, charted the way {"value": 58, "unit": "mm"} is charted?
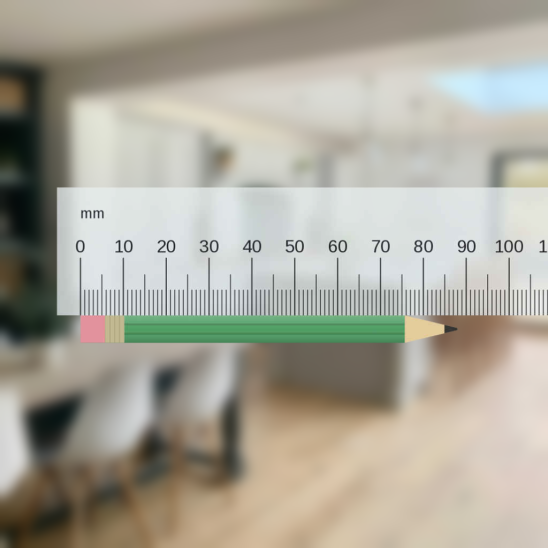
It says {"value": 88, "unit": "mm"}
